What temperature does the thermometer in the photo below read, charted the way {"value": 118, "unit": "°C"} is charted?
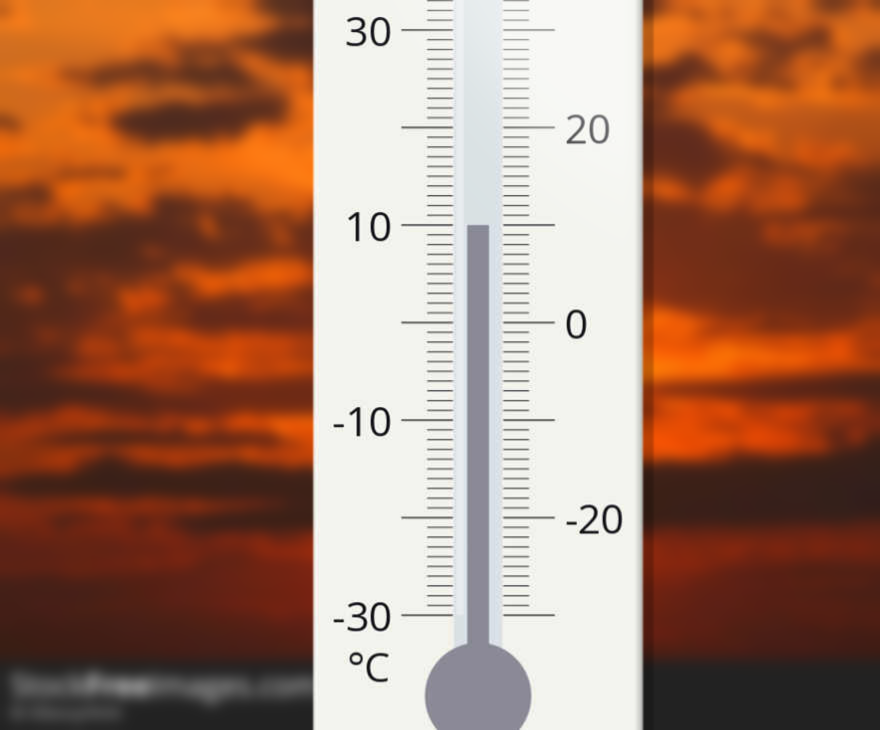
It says {"value": 10, "unit": "°C"}
